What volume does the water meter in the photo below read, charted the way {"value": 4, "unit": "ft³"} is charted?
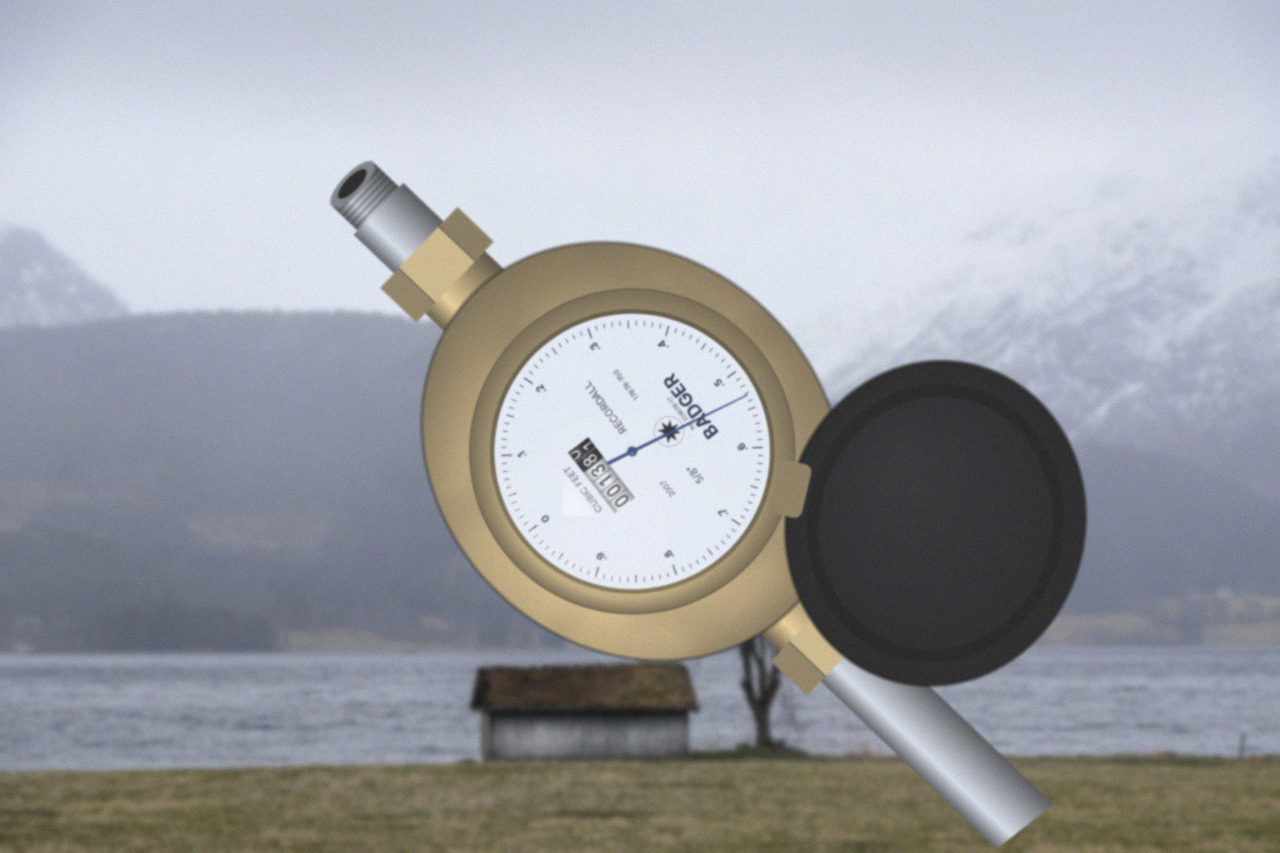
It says {"value": 1380.53, "unit": "ft³"}
